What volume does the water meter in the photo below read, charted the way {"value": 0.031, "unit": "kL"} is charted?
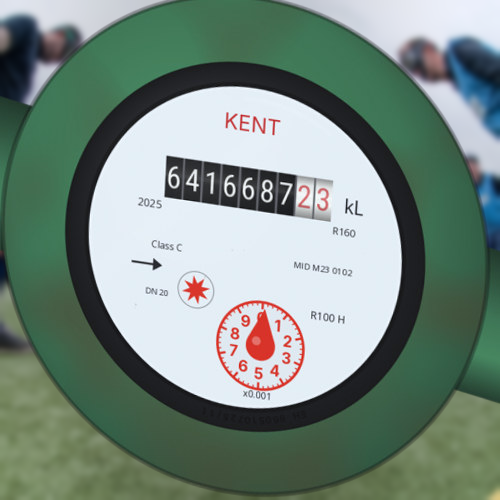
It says {"value": 6416687.230, "unit": "kL"}
